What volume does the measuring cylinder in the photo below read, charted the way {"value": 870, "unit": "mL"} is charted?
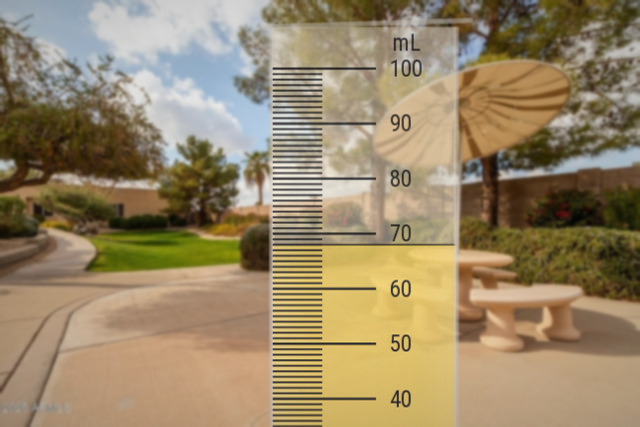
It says {"value": 68, "unit": "mL"}
